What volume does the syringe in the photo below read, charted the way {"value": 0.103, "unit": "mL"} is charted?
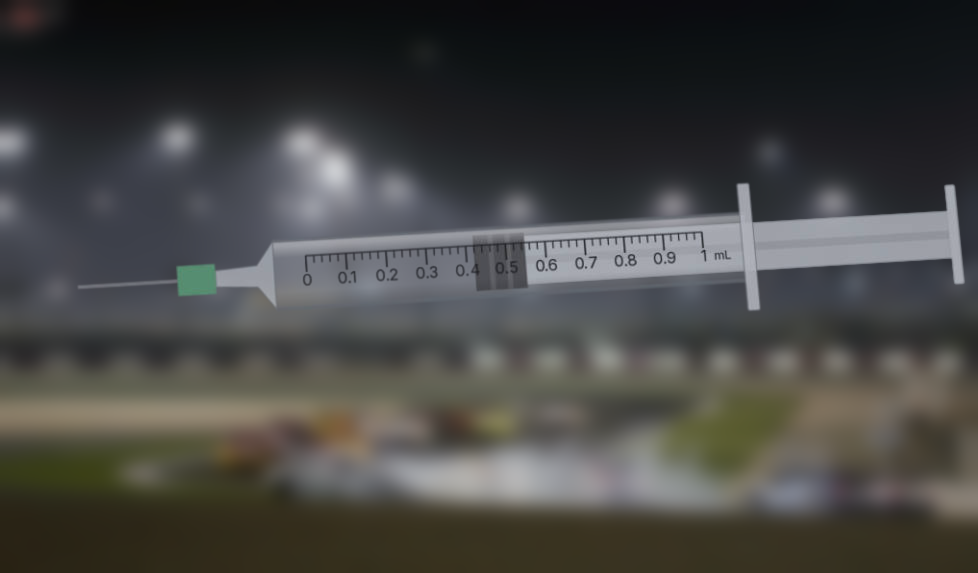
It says {"value": 0.42, "unit": "mL"}
